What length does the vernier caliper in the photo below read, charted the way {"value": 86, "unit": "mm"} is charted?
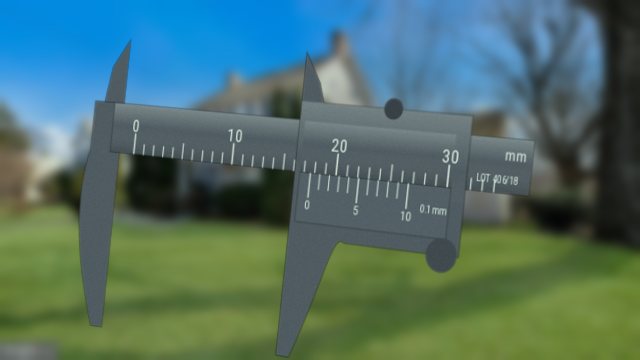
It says {"value": 17.6, "unit": "mm"}
